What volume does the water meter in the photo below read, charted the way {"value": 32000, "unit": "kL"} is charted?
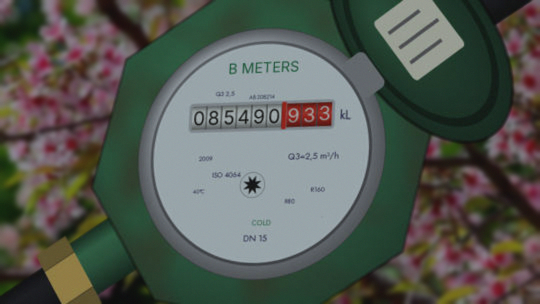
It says {"value": 85490.933, "unit": "kL"}
